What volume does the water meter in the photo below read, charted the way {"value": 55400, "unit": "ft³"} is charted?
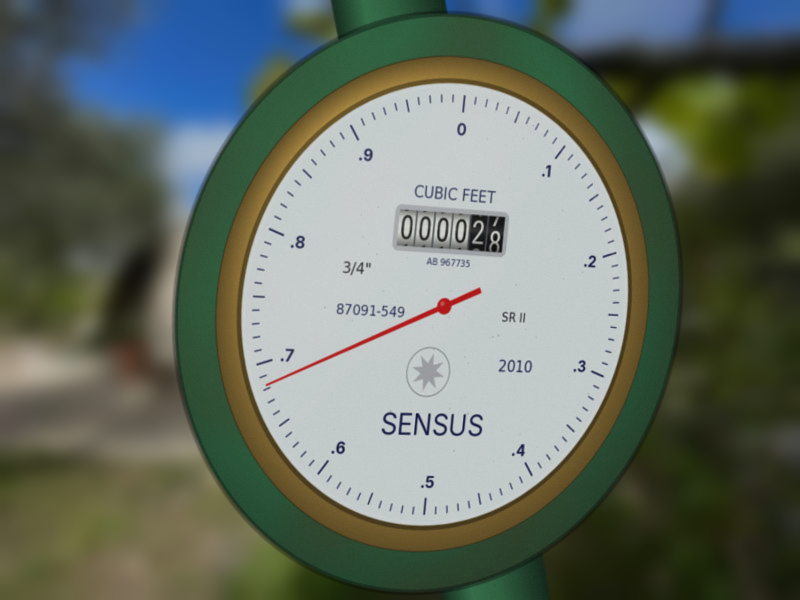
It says {"value": 27.68, "unit": "ft³"}
